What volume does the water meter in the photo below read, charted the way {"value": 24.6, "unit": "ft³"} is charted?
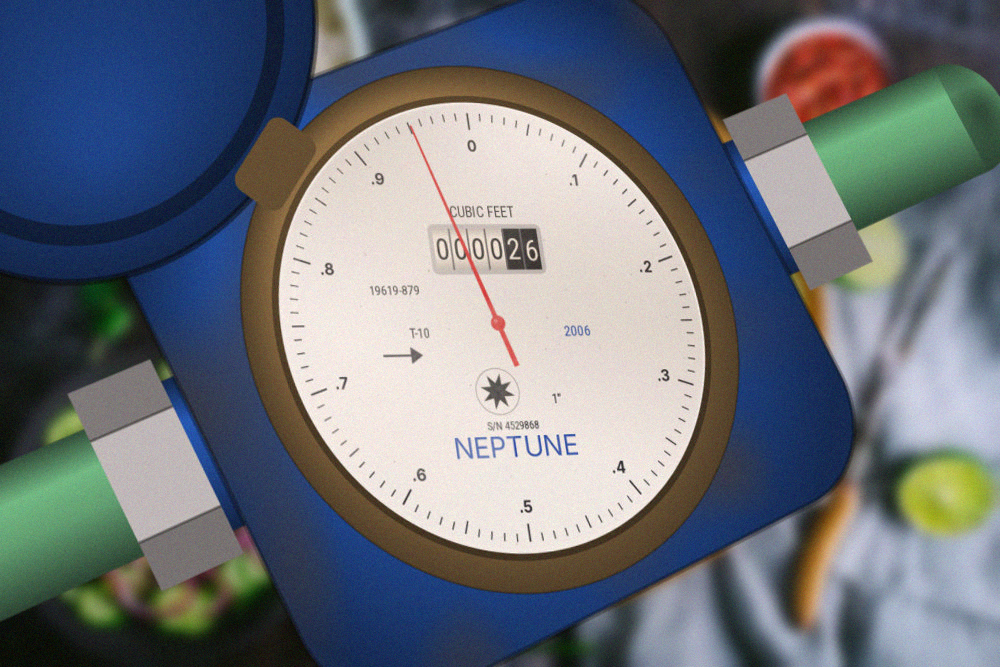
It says {"value": 25.95, "unit": "ft³"}
